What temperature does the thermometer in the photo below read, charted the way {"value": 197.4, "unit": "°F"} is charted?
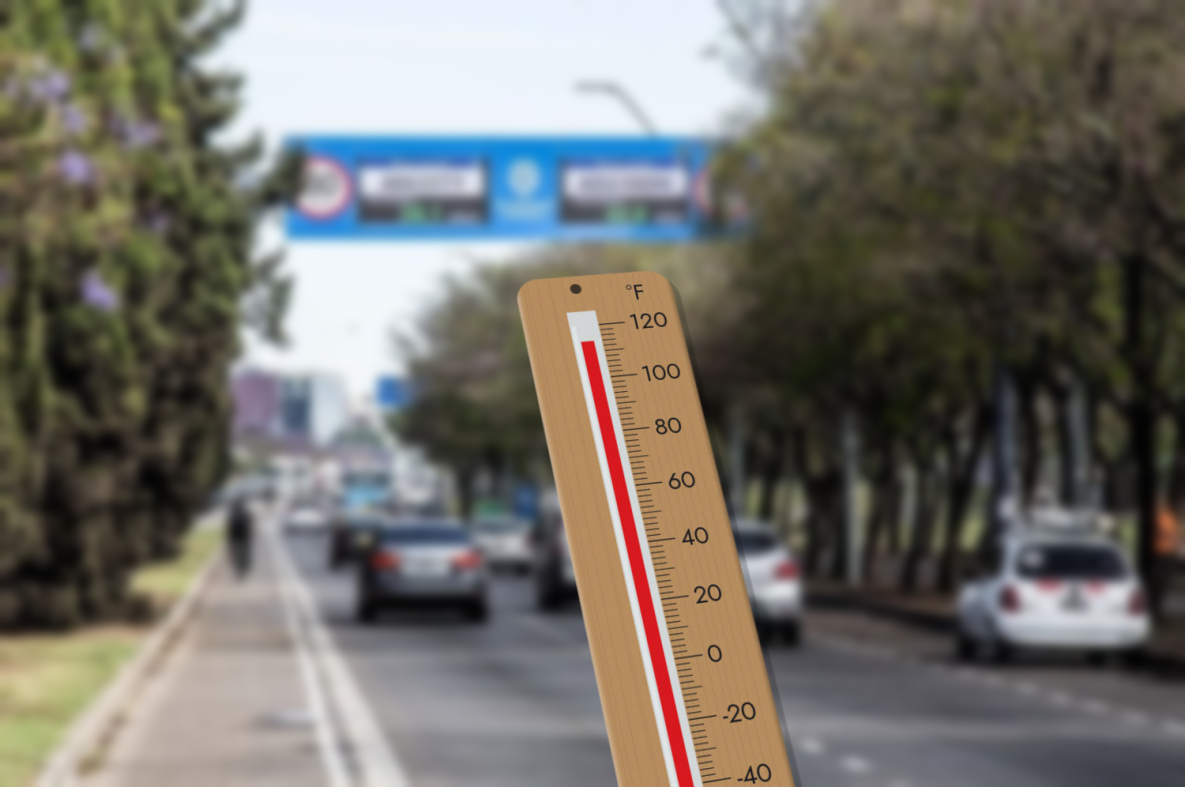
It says {"value": 114, "unit": "°F"}
